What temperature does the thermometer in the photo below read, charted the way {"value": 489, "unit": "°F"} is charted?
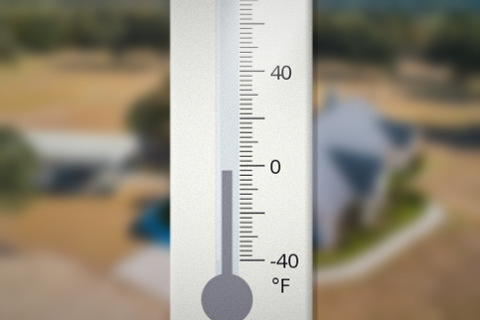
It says {"value": -2, "unit": "°F"}
